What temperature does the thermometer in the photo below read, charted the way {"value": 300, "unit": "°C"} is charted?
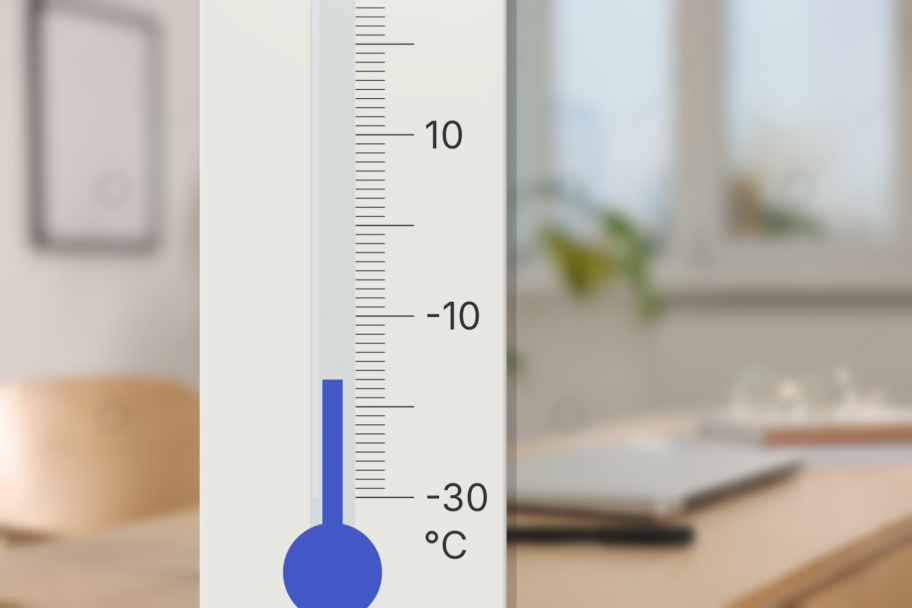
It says {"value": -17, "unit": "°C"}
